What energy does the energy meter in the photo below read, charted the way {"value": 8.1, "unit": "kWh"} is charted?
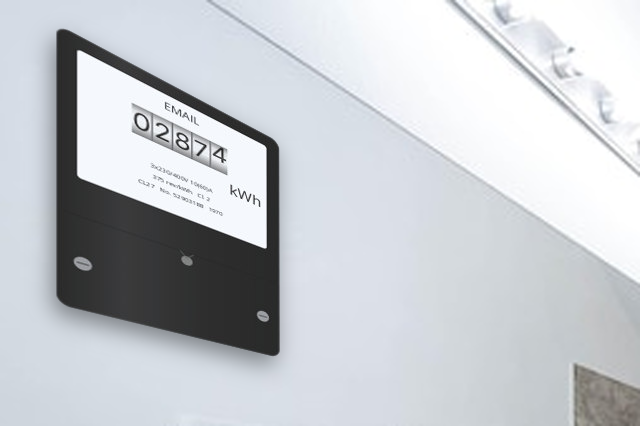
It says {"value": 2874, "unit": "kWh"}
